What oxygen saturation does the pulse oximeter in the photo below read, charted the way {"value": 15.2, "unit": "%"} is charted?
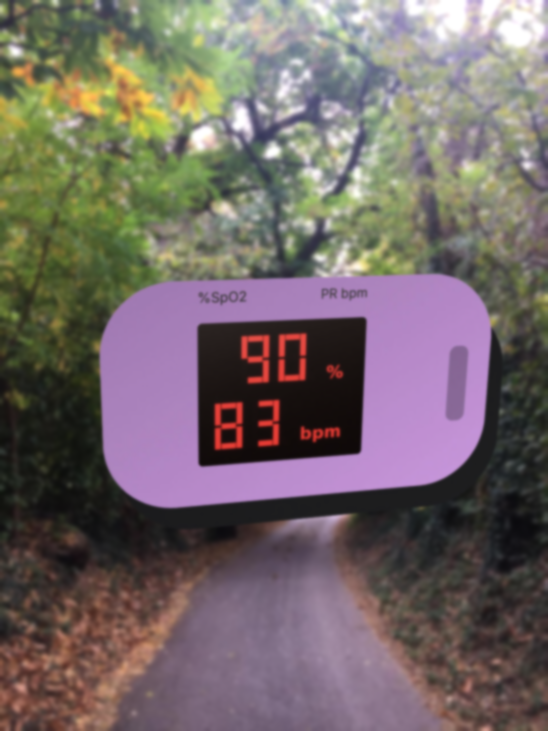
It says {"value": 90, "unit": "%"}
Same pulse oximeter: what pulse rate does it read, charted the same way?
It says {"value": 83, "unit": "bpm"}
